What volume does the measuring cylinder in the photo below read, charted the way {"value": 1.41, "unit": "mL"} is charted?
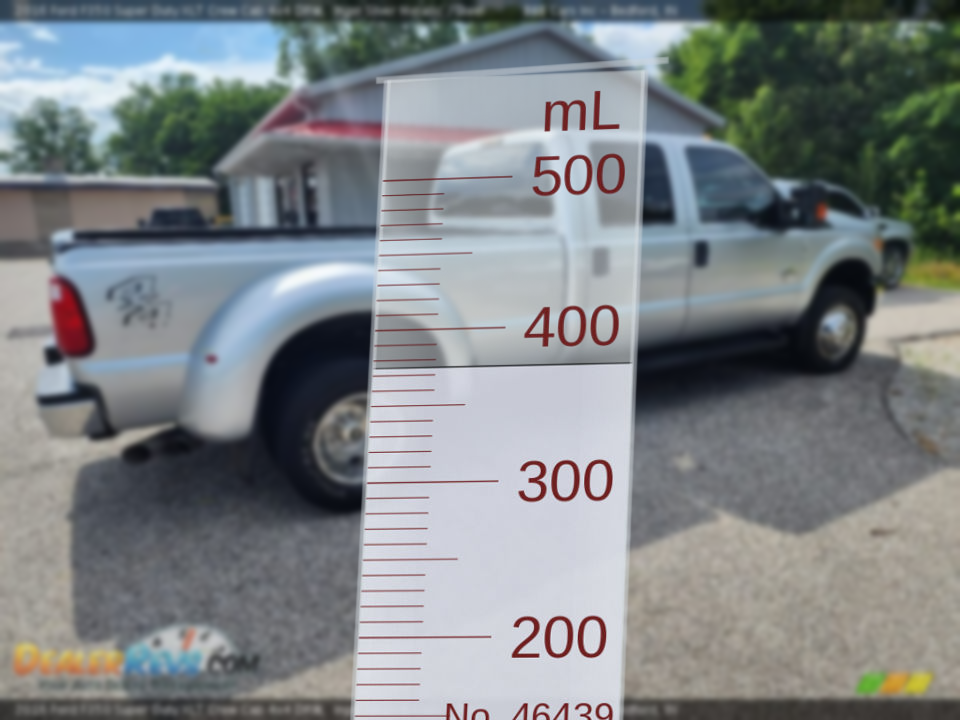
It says {"value": 375, "unit": "mL"}
